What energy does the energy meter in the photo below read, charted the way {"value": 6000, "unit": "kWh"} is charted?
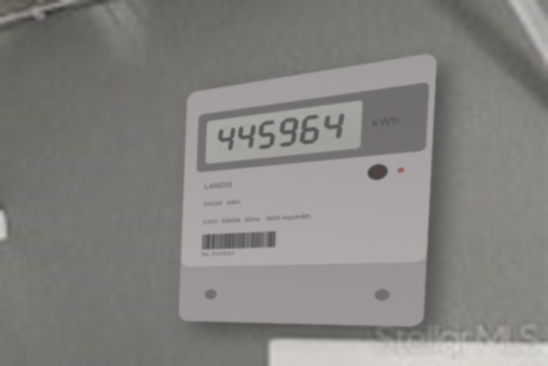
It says {"value": 445964, "unit": "kWh"}
